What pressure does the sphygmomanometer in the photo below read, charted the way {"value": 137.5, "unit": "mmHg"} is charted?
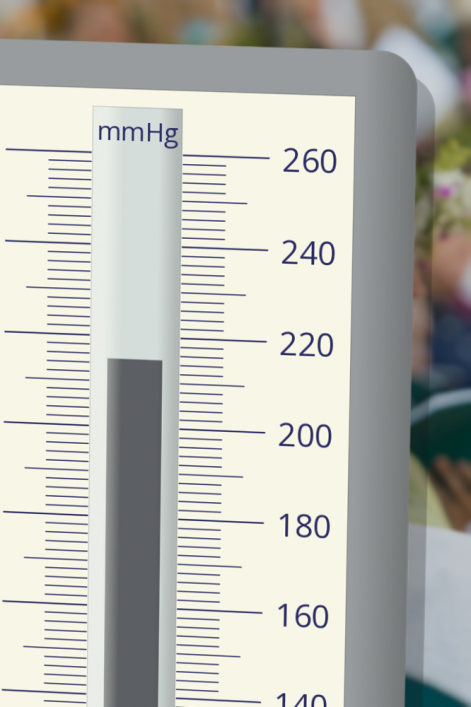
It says {"value": 215, "unit": "mmHg"}
